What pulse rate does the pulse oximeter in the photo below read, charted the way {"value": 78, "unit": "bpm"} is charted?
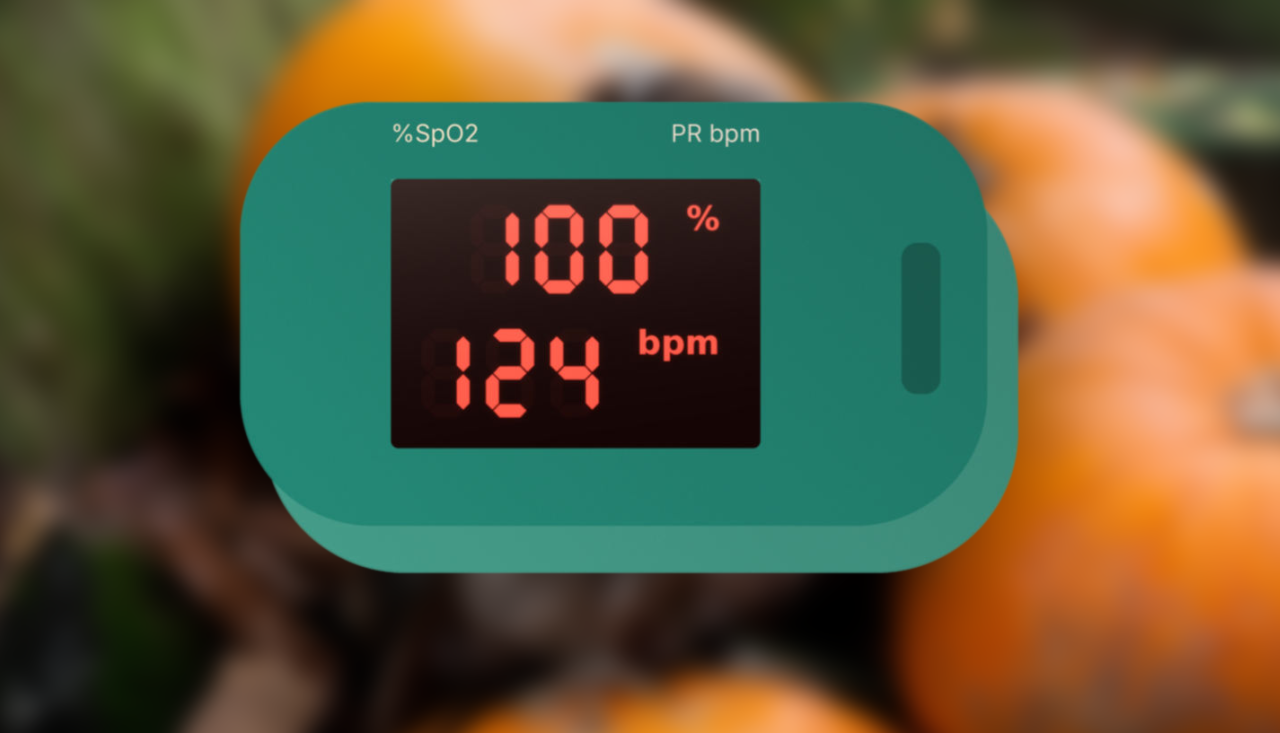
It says {"value": 124, "unit": "bpm"}
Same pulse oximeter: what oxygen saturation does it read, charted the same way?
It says {"value": 100, "unit": "%"}
